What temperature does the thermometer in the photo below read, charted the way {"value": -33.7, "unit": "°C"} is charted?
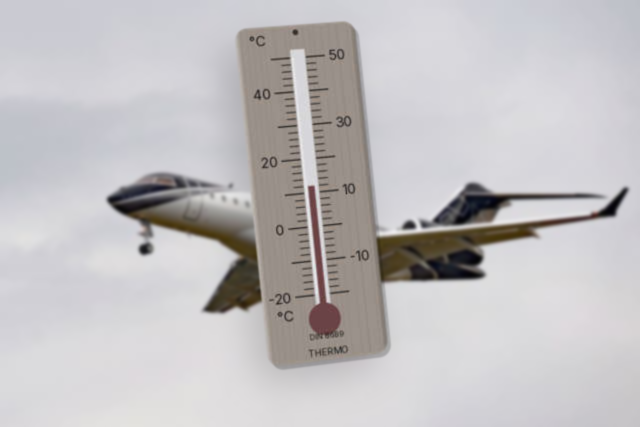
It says {"value": 12, "unit": "°C"}
